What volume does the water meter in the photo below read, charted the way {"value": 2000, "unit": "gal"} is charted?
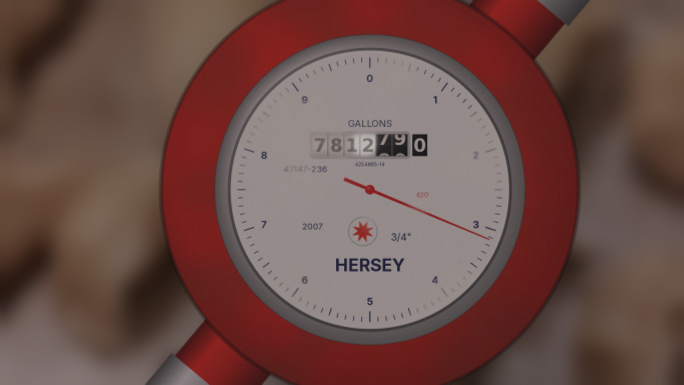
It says {"value": 7812793.1, "unit": "gal"}
